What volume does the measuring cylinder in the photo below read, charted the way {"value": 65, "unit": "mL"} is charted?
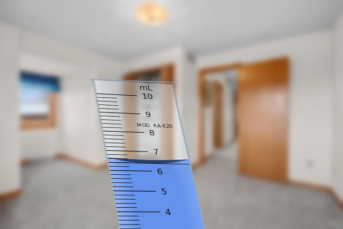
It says {"value": 6.4, "unit": "mL"}
